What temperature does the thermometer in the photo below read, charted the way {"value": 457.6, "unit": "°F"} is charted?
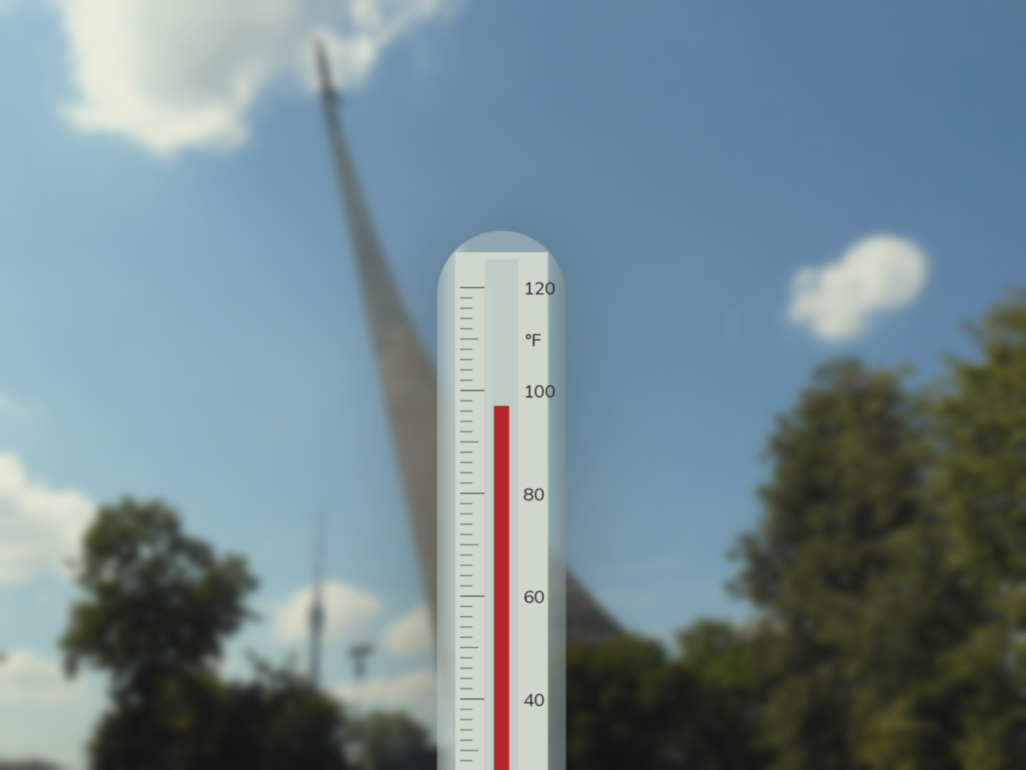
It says {"value": 97, "unit": "°F"}
